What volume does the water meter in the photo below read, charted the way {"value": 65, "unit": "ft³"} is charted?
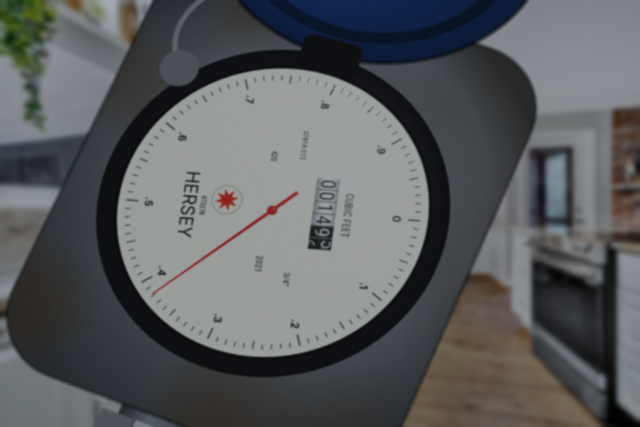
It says {"value": 1495.38, "unit": "ft³"}
